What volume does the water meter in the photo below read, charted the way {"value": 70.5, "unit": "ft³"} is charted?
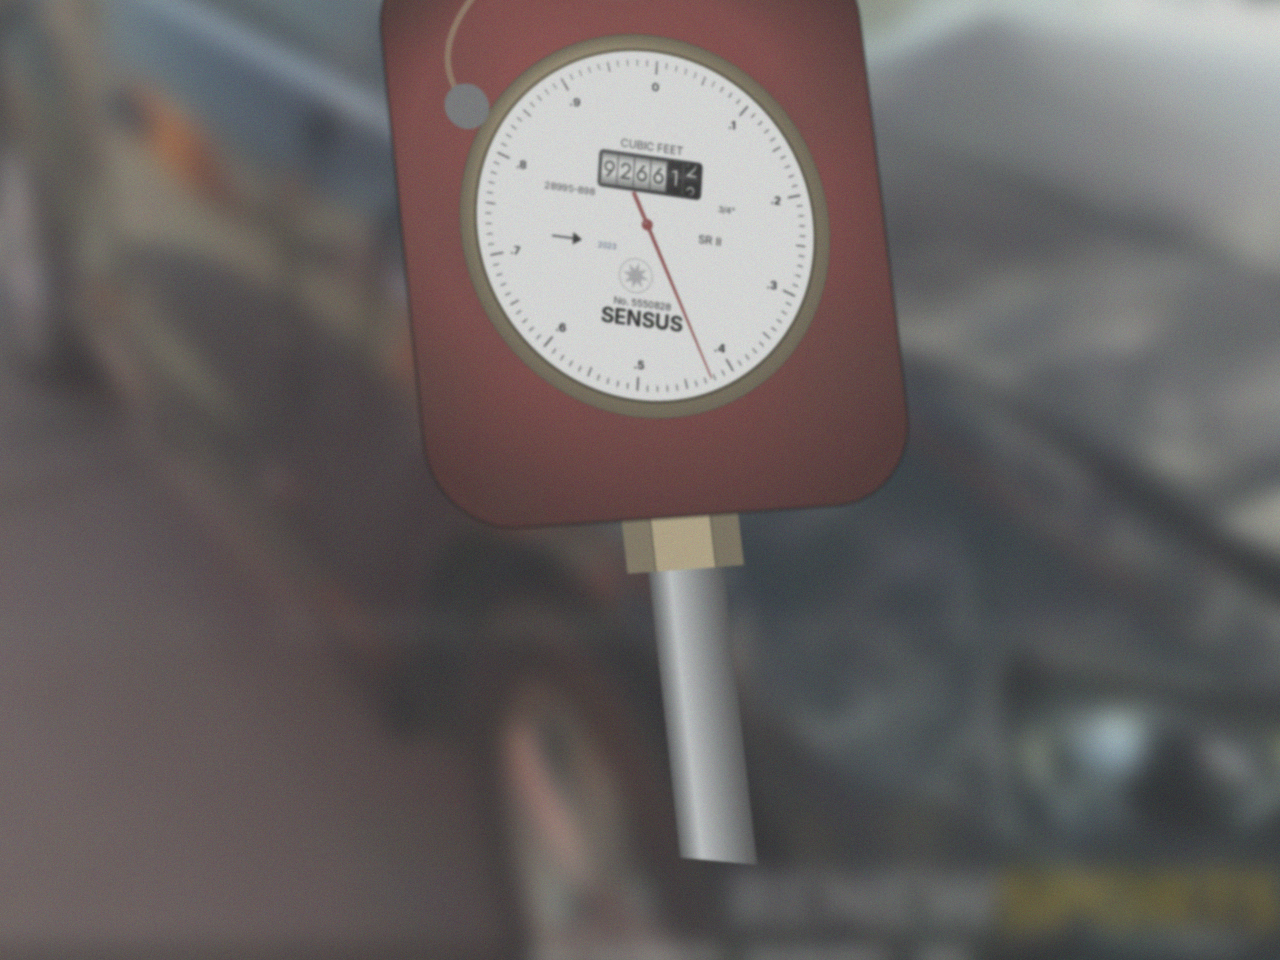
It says {"value": 926612.42, "unit": "ft³"}
